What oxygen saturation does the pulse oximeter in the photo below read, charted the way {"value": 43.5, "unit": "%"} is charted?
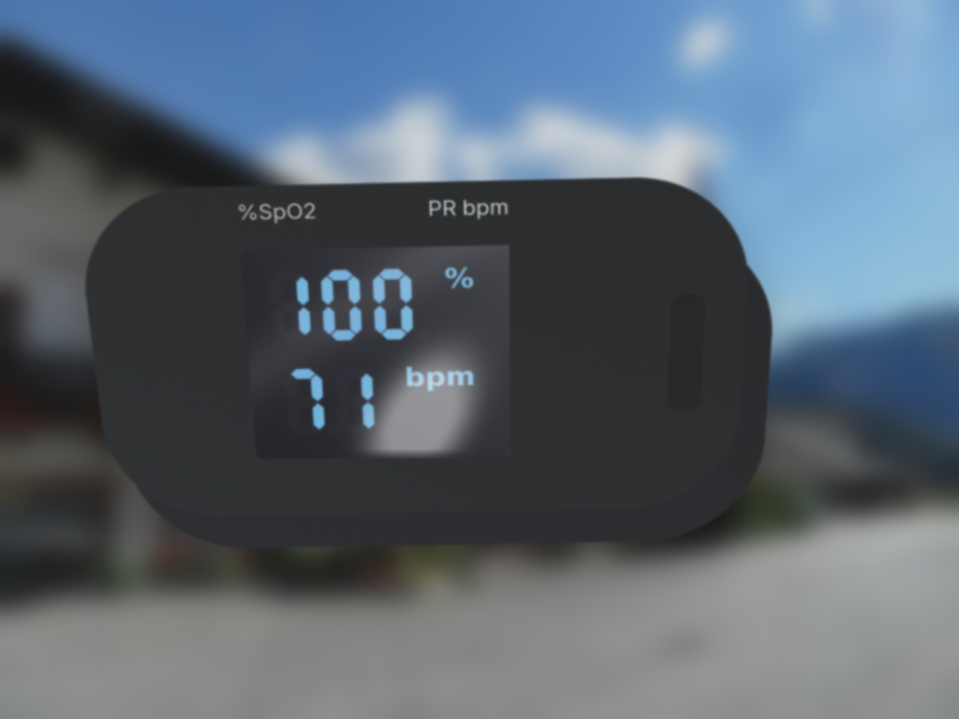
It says {"value": 100, "unit": "%"}
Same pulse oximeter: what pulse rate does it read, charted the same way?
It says {"value": 71, "unit": "bpm"}
